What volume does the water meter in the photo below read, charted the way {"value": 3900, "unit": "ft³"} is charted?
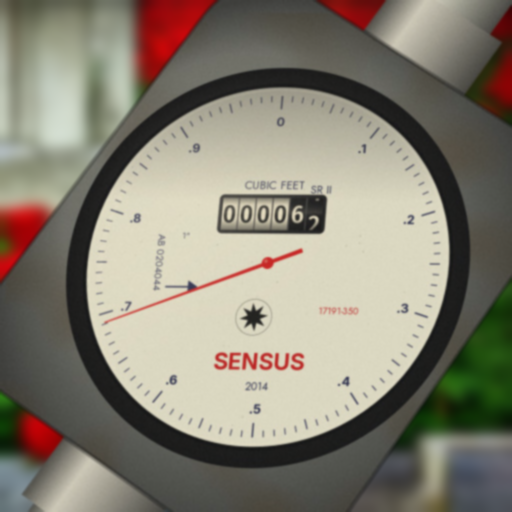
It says {"value": 61.69, "unit": "ft³"}
